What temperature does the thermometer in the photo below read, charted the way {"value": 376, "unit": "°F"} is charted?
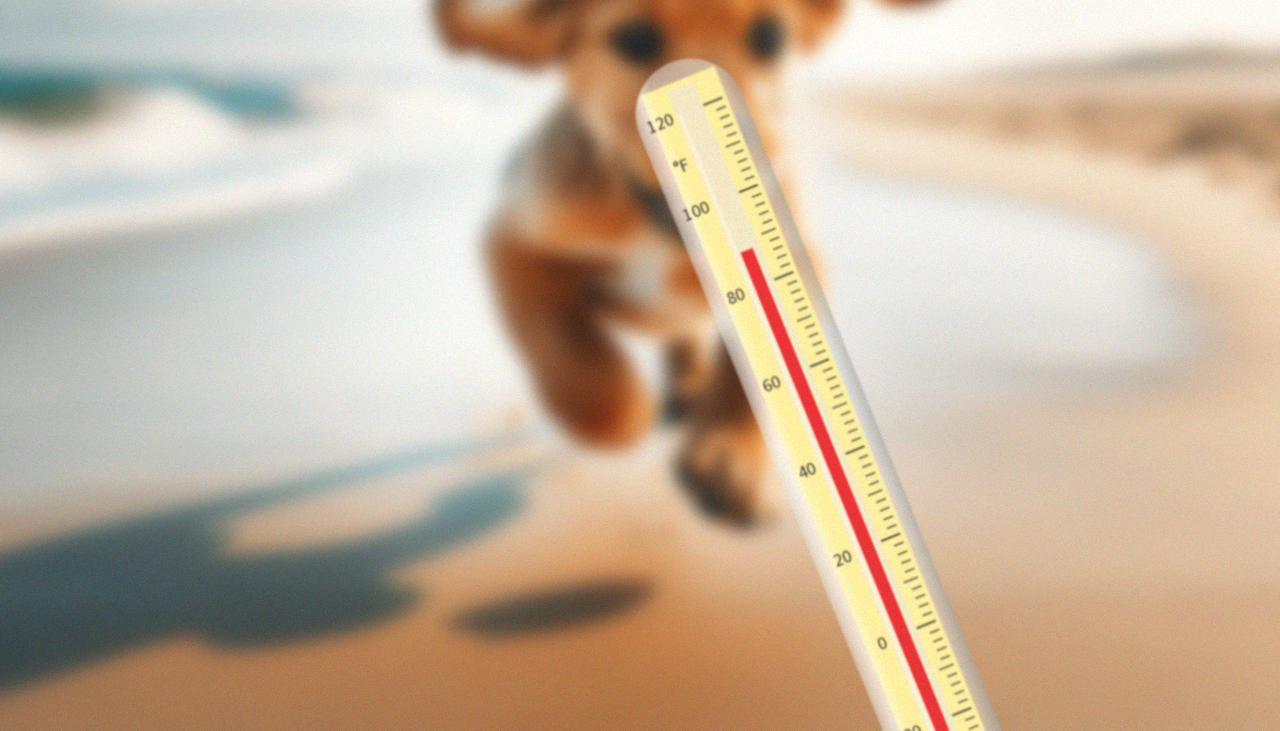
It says {"value": 88, "unit": "°F"}
